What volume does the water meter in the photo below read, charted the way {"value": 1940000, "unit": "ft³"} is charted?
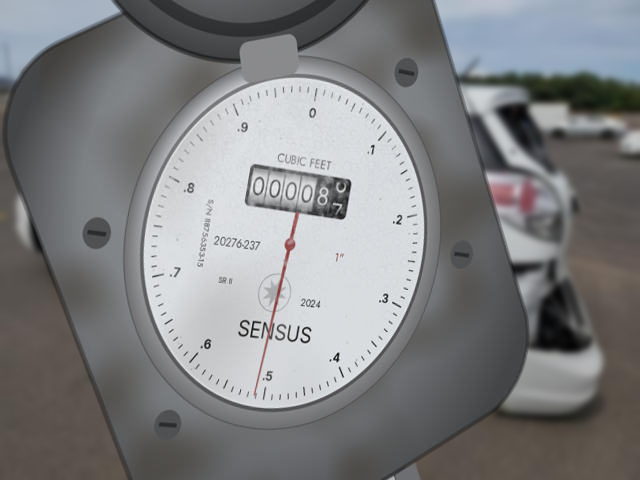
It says {"value": 86.51, "unit": "ft³"}
